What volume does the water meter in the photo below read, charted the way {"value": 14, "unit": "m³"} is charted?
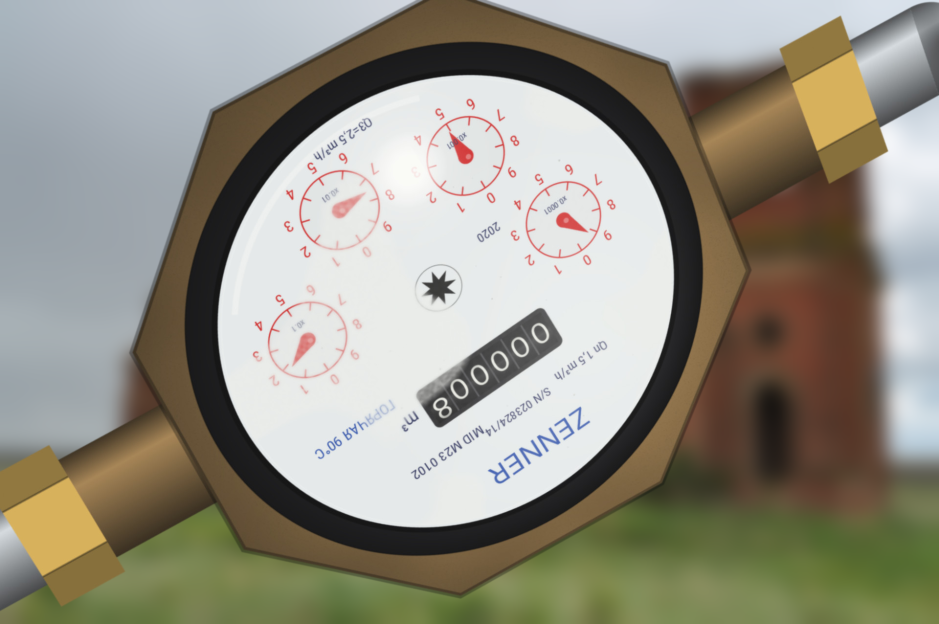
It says {"value": 8.1749, "unit": "m³"}
